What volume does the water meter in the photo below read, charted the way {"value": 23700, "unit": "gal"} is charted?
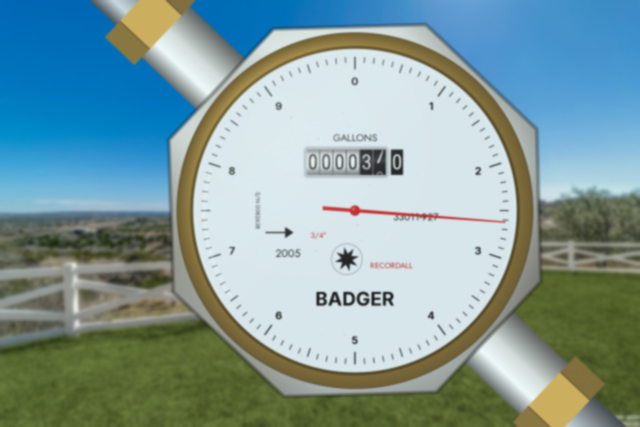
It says {"value": 372.6, "unit": "gal"}
